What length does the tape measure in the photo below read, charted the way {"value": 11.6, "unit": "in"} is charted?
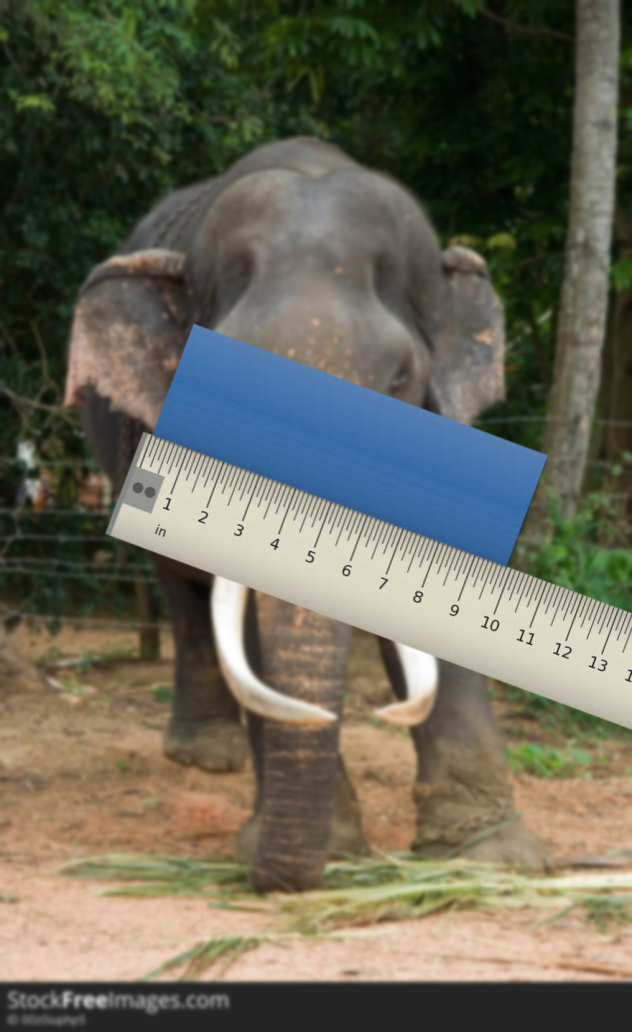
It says {"value": 9.875, "unit": "in"}
